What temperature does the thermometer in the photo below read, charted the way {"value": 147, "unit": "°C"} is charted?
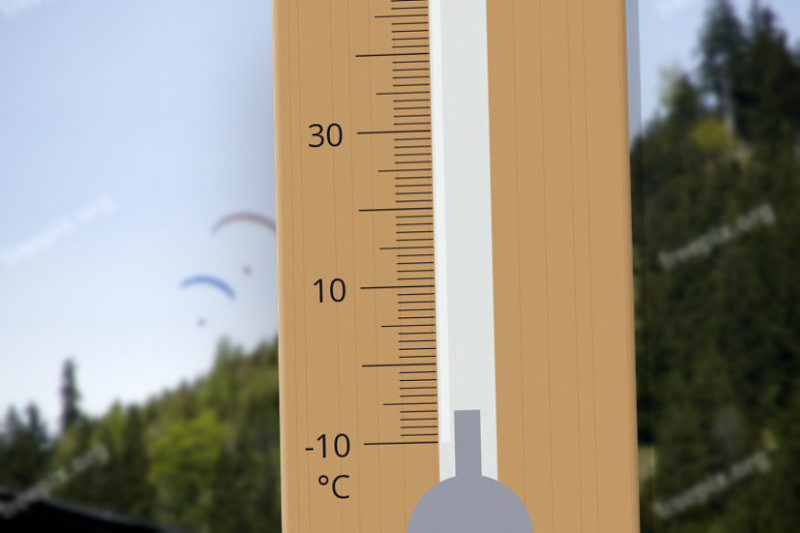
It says {"value": -6, "unit": "°C"}
